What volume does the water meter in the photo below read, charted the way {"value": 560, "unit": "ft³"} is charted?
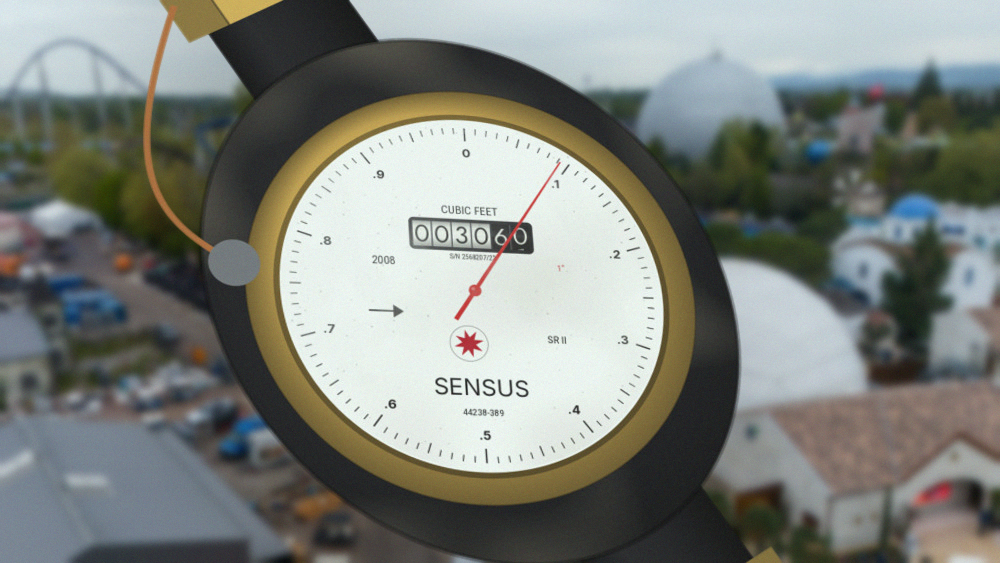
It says {"value": 3060.09, "unit": "ft³"}
